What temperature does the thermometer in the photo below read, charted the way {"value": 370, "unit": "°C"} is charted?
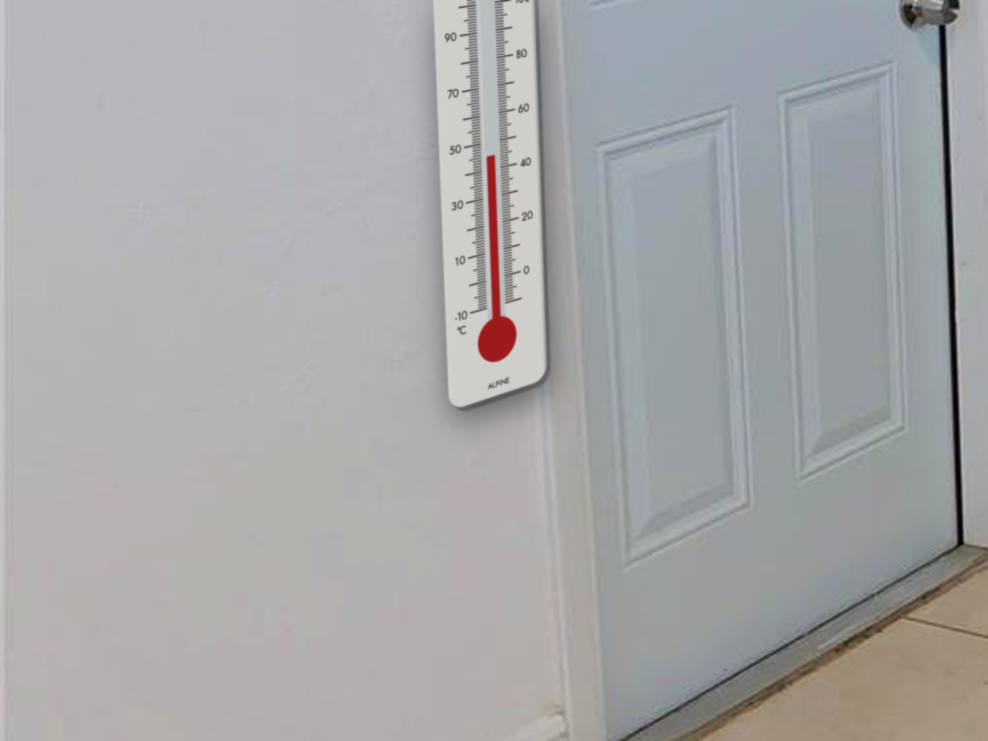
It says {"value": 45, "unit": "°C"}
